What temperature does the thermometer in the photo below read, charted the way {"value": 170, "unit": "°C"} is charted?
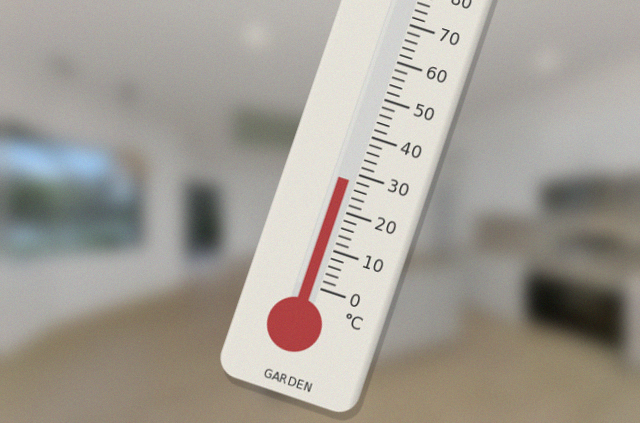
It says {"value": 28, "unit": "°C"}
